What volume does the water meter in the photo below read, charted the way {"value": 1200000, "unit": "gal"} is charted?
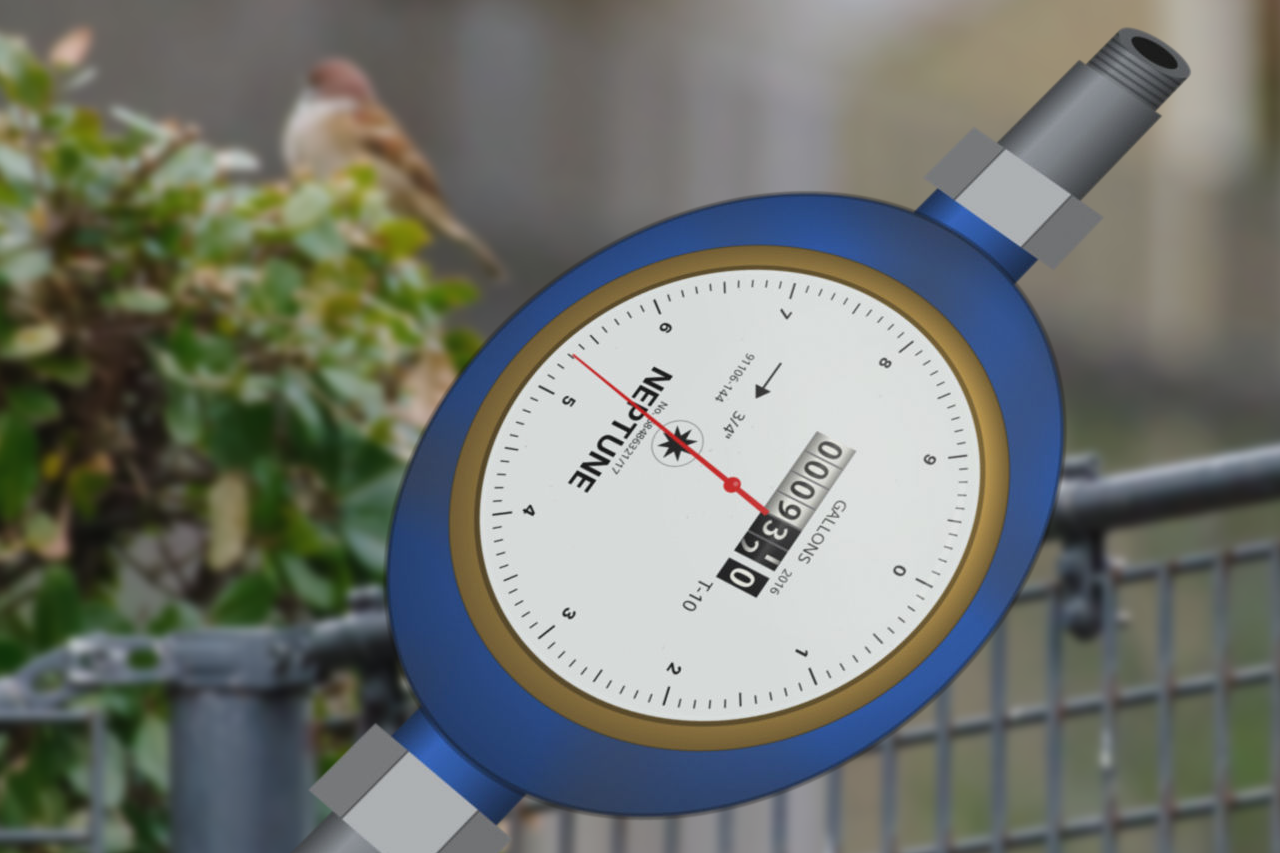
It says {"value": 9315.3, "unit": "gal"}
